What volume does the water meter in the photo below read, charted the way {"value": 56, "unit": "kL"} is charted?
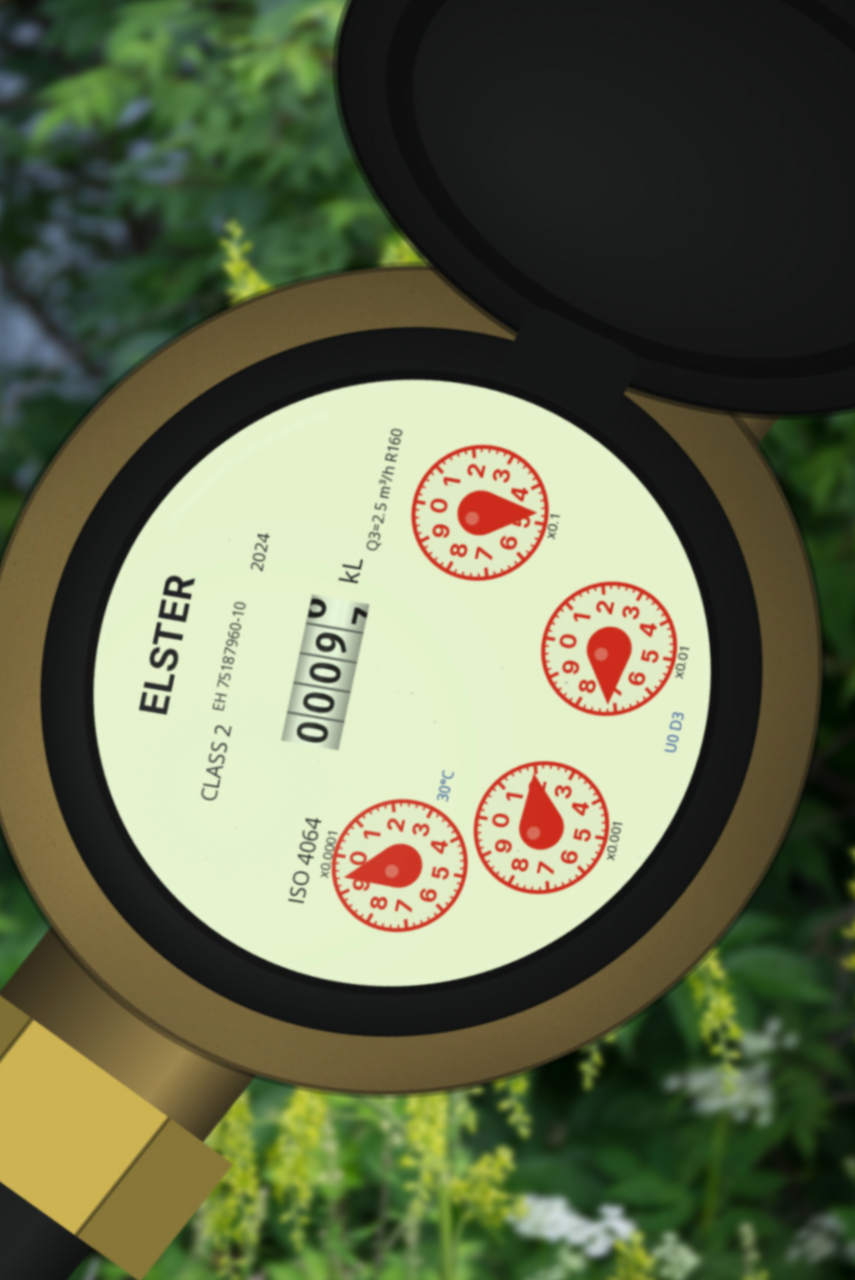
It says {"value": 96.4719, "unit": "kL"}
